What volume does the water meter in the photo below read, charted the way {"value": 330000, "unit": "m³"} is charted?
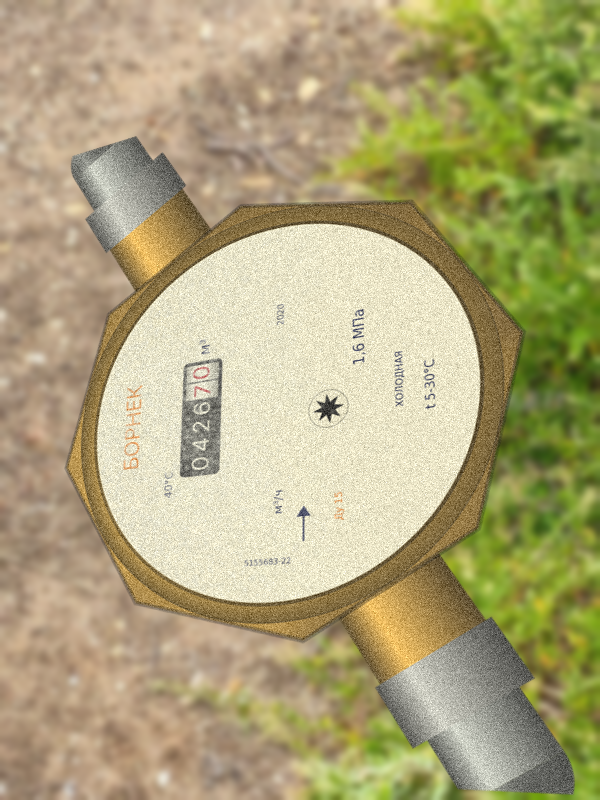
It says {"value": 426.70, "unit": "m³"}
